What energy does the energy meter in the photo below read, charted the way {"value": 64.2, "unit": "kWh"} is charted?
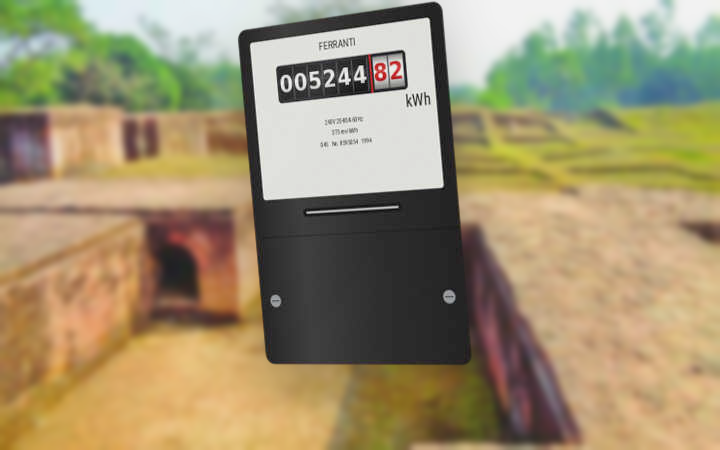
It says {"value": 5244.82, "unit": "kWh"}
